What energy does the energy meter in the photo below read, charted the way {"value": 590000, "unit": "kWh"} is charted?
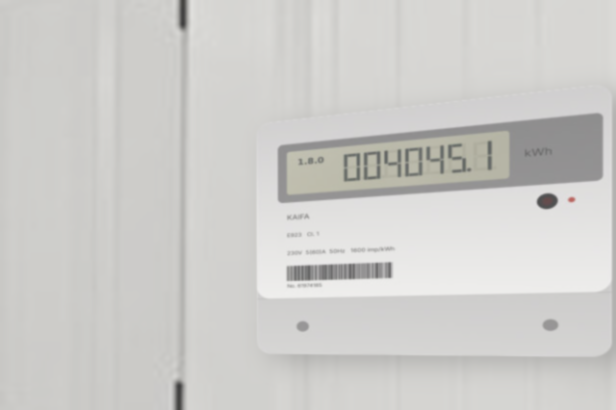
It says {"value": 4045.1, "unit": "kWh"}
